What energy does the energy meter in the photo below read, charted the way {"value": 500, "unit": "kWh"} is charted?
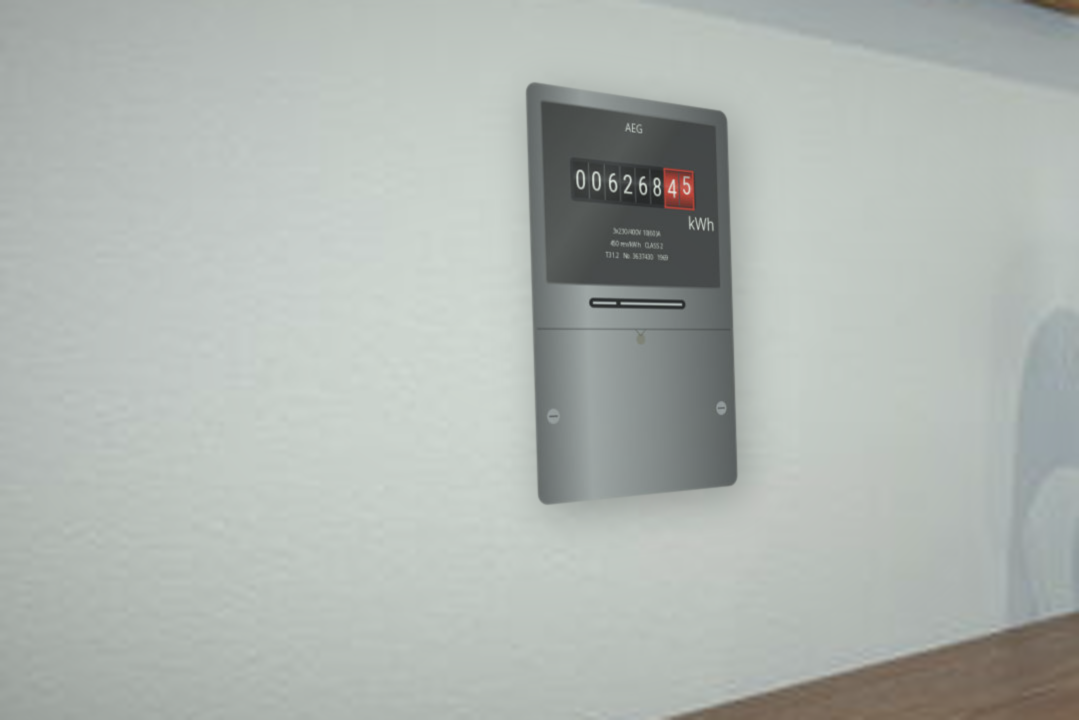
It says {"value": 6268.45, "unit": "kWh"}
